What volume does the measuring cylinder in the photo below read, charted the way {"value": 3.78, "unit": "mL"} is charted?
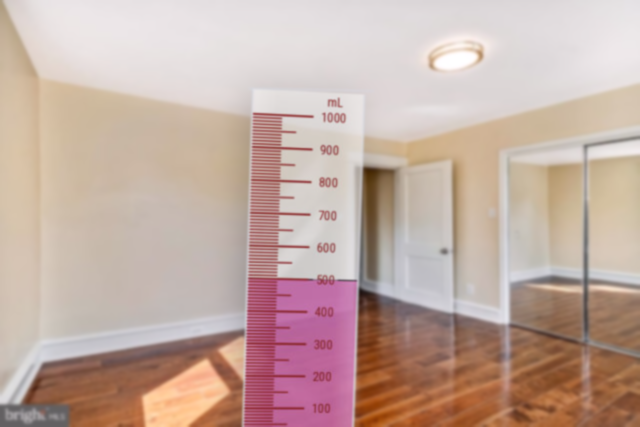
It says {"value": 500, "unit": "mL"}
